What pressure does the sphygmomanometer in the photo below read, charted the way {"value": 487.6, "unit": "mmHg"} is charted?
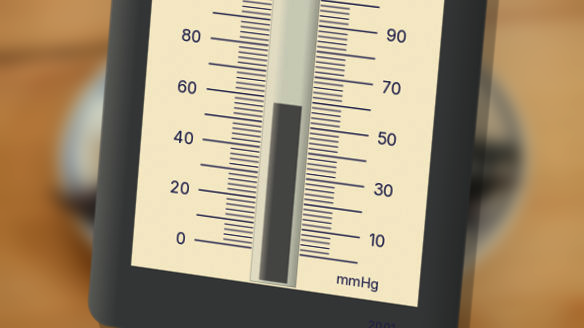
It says {"value": 58, "unit": "mmHg"}
